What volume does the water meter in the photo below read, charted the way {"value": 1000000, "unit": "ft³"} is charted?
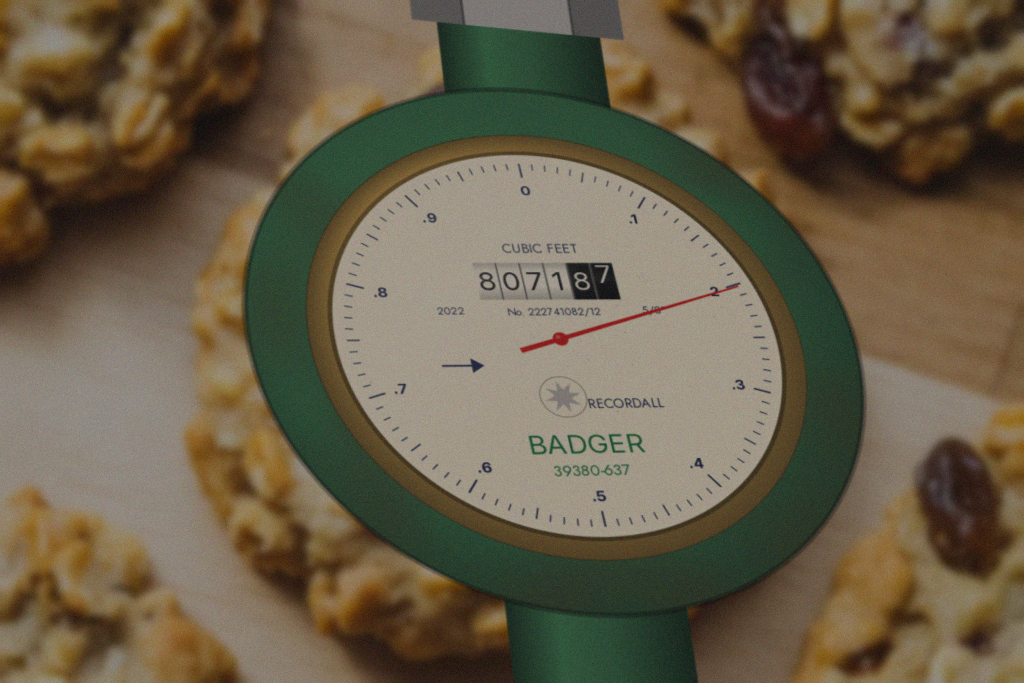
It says {"value": 807187.20, "unit": "ft³"}
